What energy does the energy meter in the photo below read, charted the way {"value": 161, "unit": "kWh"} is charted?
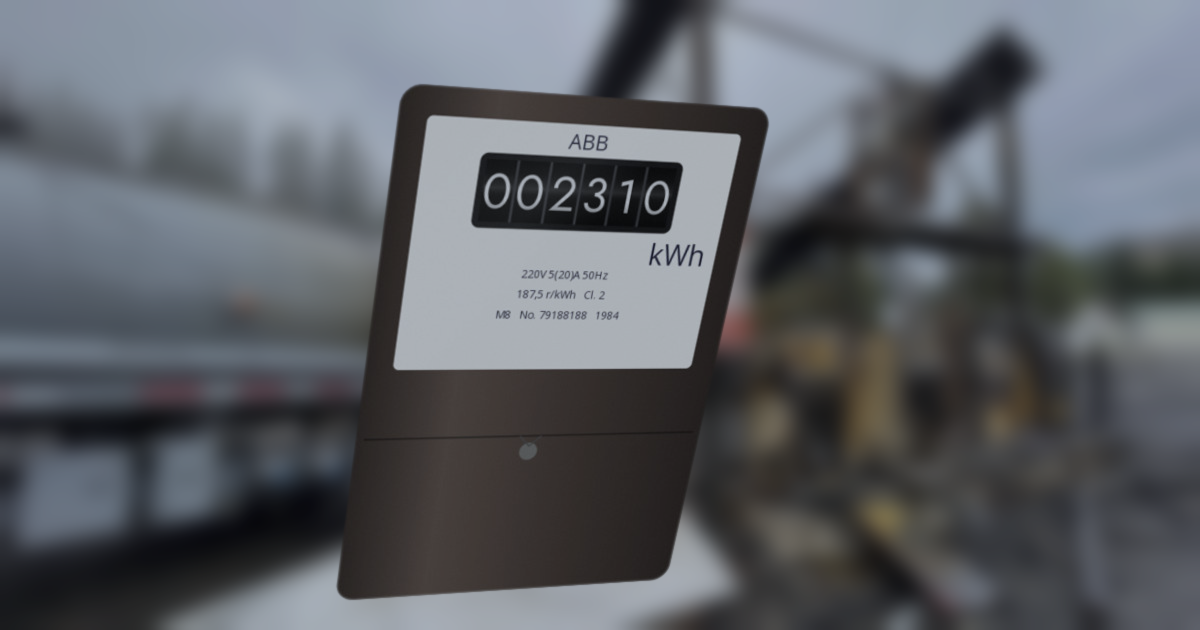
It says {"value": 2310, "unit": "kWh"}
